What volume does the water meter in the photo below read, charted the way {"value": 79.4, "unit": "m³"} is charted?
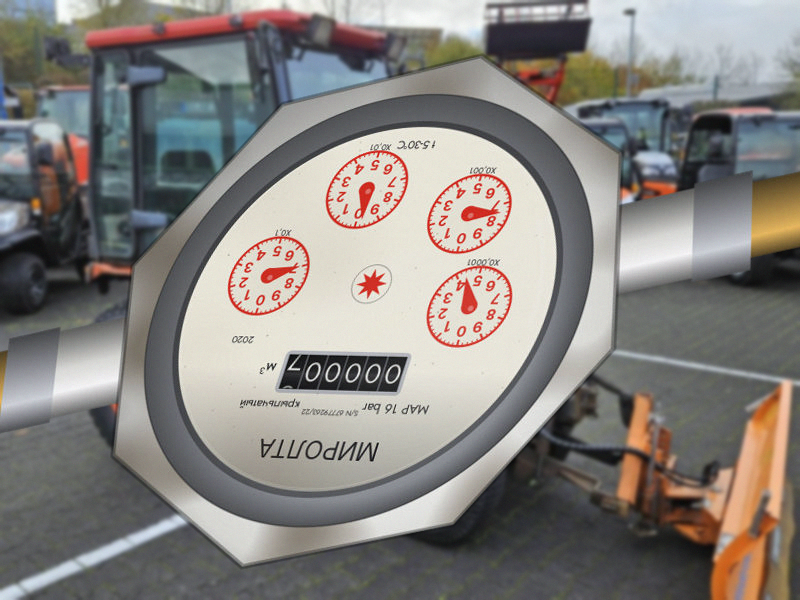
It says {"value": 6.6974, "unit": "m³"}
